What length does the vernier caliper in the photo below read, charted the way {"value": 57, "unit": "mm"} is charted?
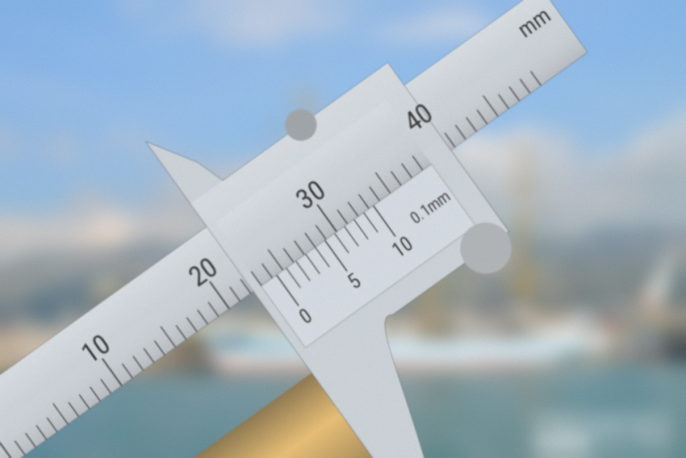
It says {"value": 24.4, "unit": "mm"}
